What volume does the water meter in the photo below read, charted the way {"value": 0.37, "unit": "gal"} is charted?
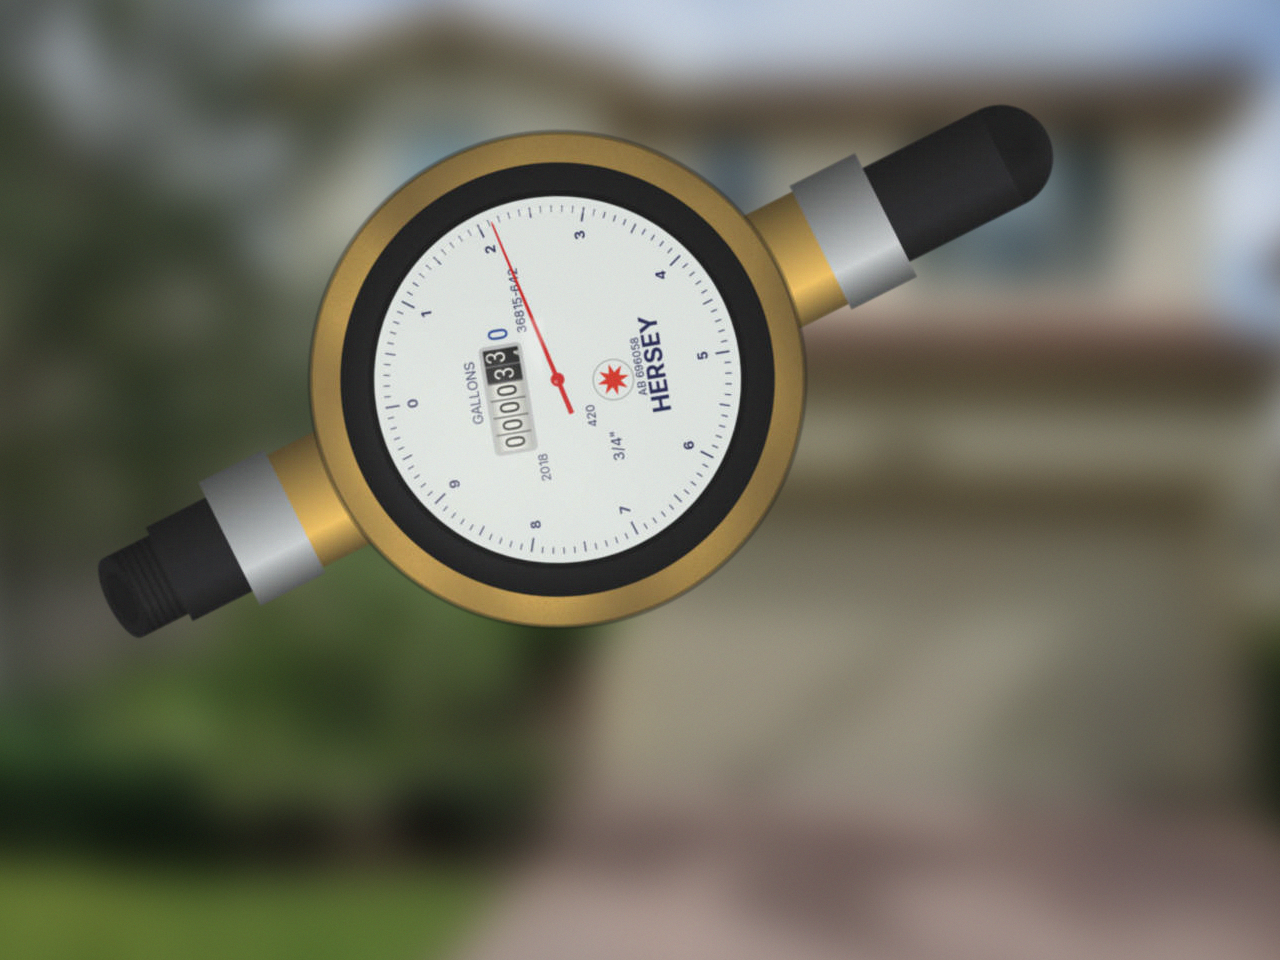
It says {"value": 332.1, "unit": "gal"}
